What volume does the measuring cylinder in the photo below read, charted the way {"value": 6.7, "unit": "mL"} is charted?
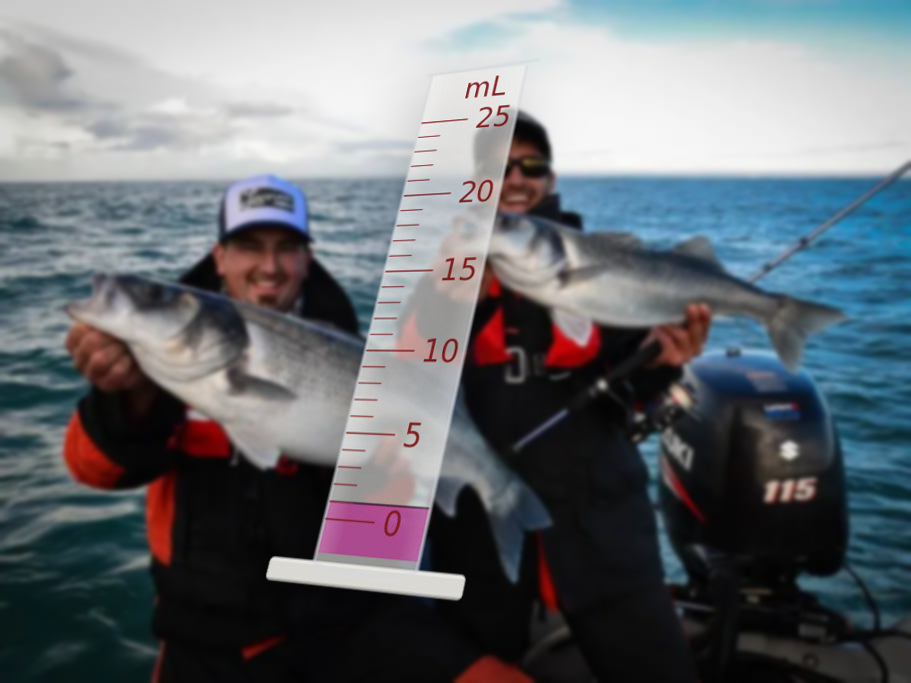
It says {"value": 1, "unit": "mL"}
